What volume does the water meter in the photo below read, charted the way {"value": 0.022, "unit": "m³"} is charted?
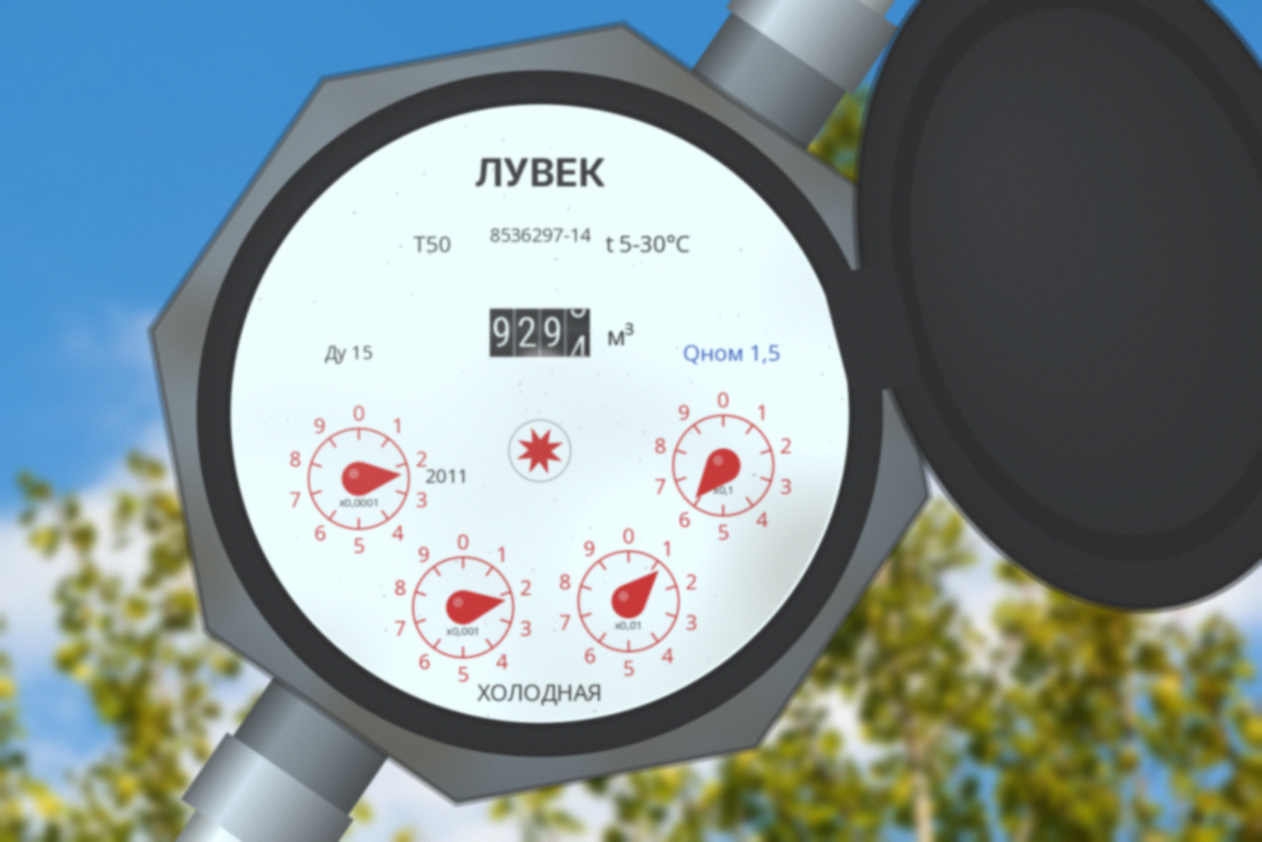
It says {"value": 9293.6122, "unit": "m³"}
